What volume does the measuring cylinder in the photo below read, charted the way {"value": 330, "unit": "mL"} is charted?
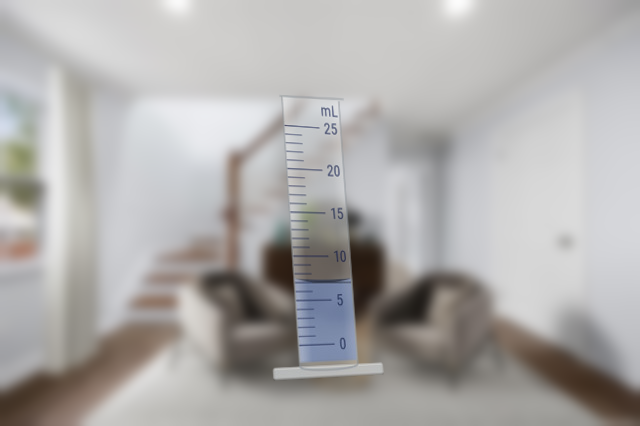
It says {"value": 7, "unit": "mL"}
